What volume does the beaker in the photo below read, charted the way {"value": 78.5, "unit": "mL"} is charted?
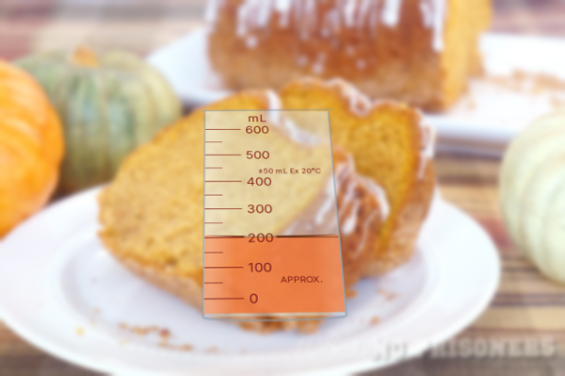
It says {"value": 200, "unit": "mL"}
